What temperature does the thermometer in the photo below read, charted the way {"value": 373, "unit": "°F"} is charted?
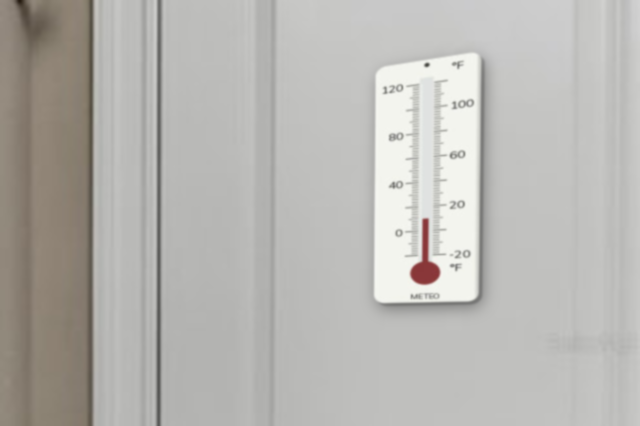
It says {"value": 10, "unit": "°F"}
